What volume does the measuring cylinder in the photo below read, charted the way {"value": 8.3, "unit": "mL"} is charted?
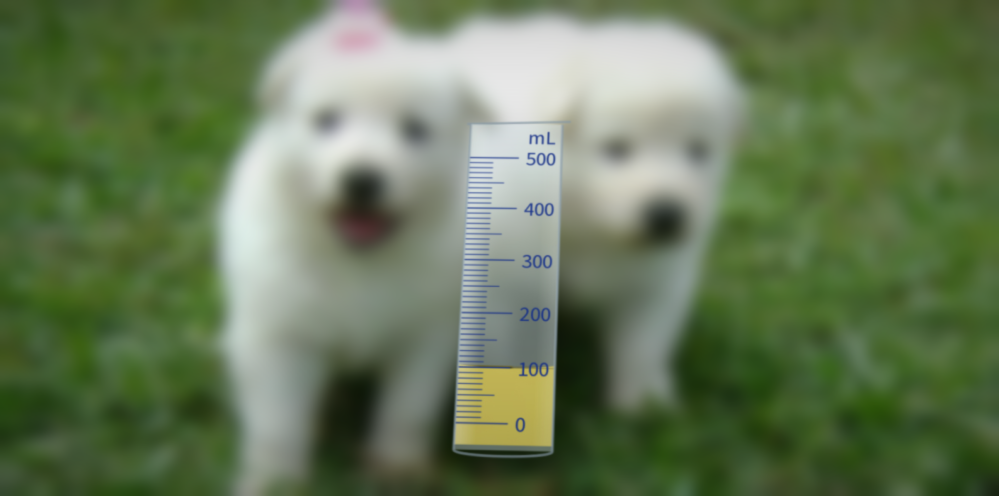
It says {"value": 100, "unit": "mL"}
